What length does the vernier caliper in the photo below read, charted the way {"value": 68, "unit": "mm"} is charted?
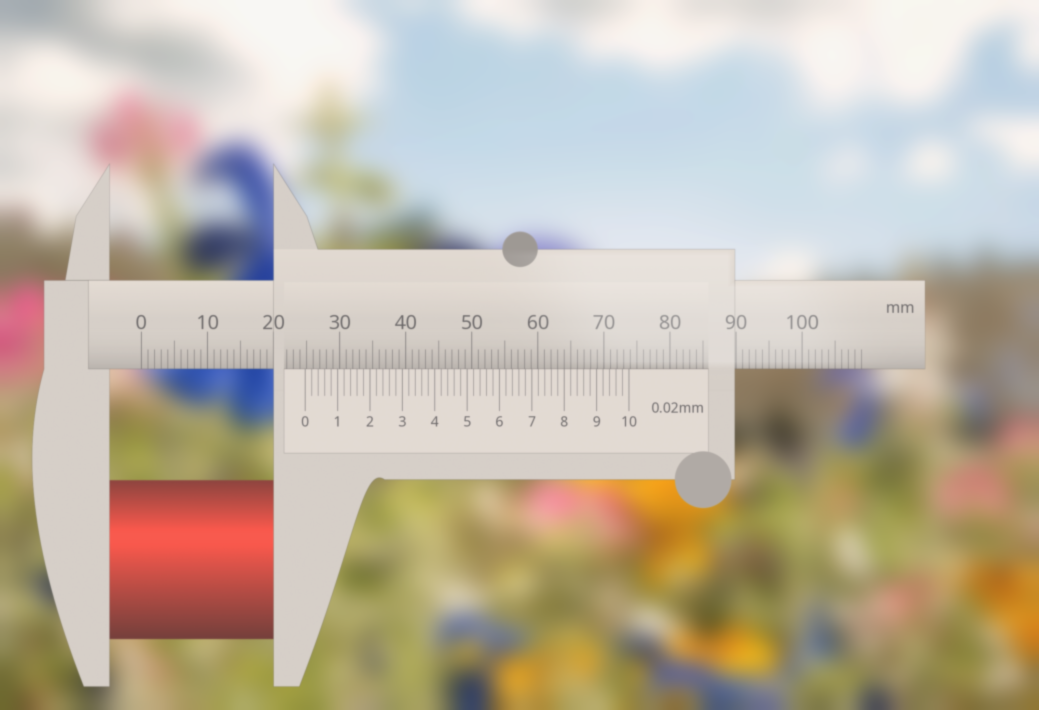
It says {"value": 24.8, "unit": "mm"}
